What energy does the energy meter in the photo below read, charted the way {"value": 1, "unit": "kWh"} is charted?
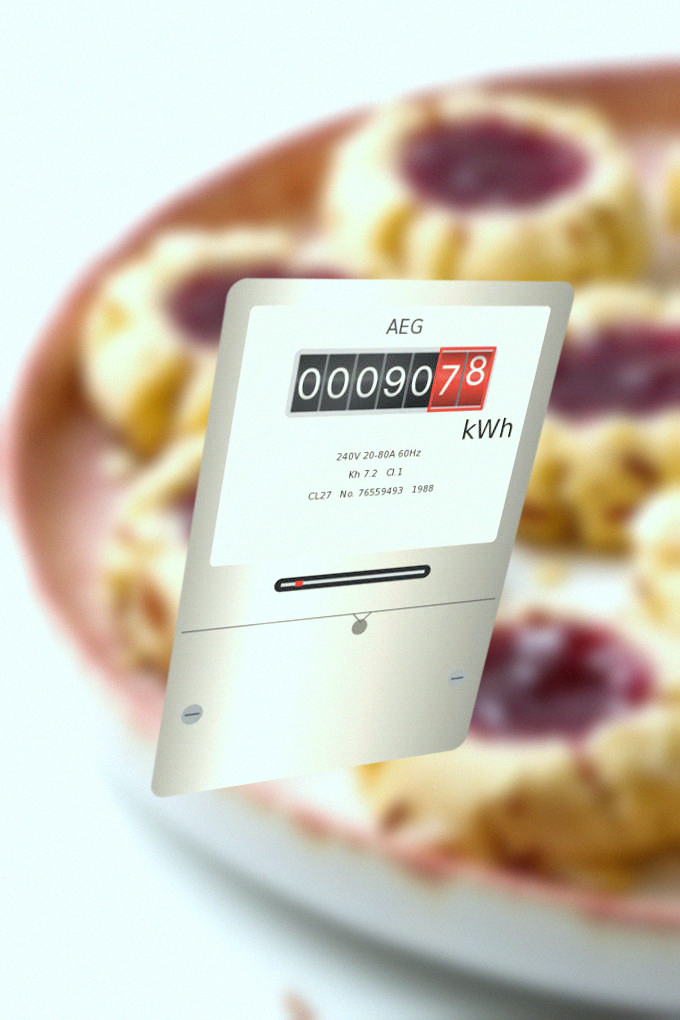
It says {"value": 90.78, "unit": "kWh"}
